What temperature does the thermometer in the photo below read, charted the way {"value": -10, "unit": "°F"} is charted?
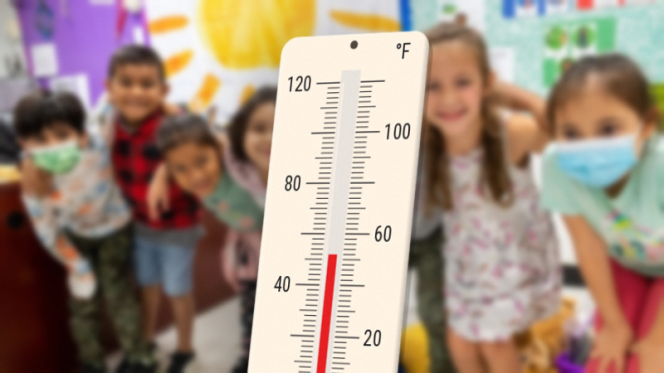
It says {"value": 52, "unit": "°F"}
